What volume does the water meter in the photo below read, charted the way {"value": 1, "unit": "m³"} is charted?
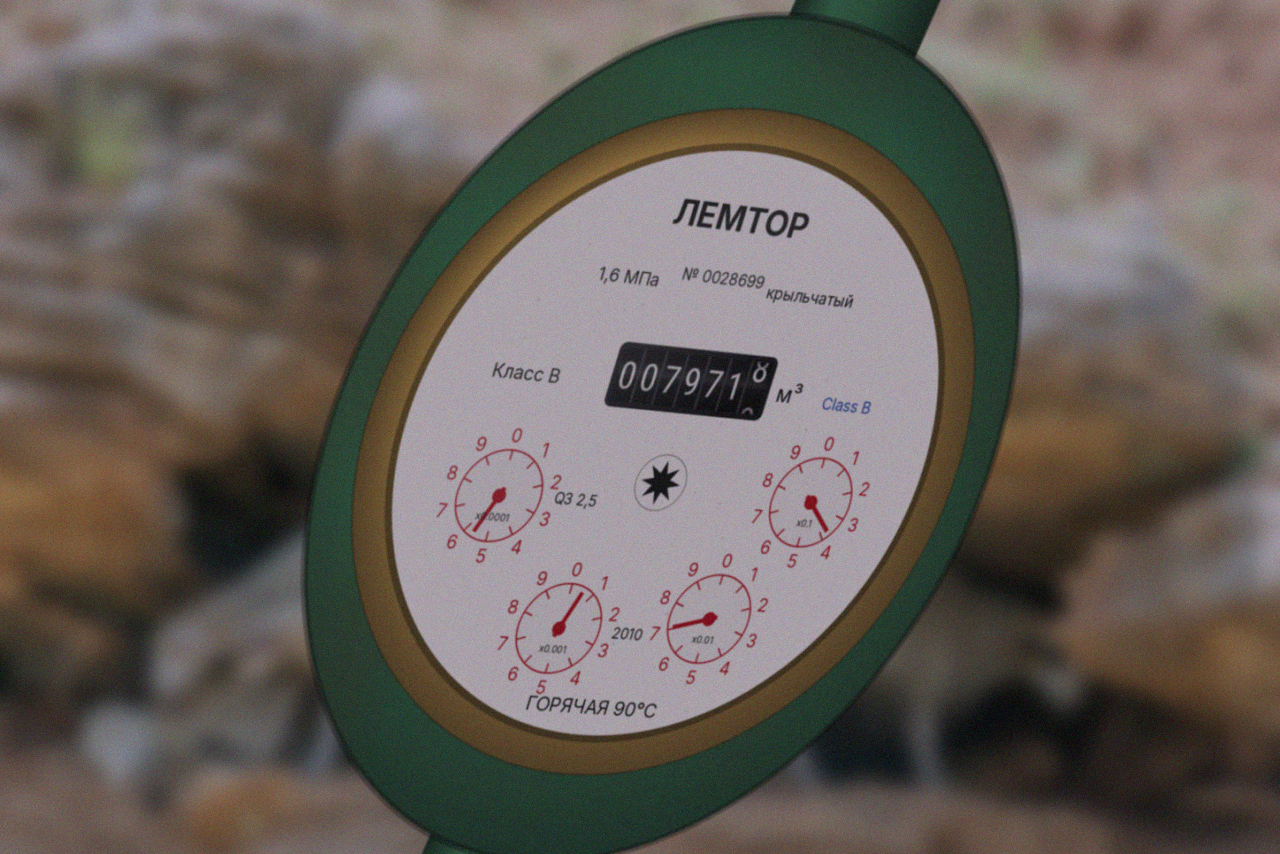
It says {"value": 79718.3705, "unit": "m³"}
